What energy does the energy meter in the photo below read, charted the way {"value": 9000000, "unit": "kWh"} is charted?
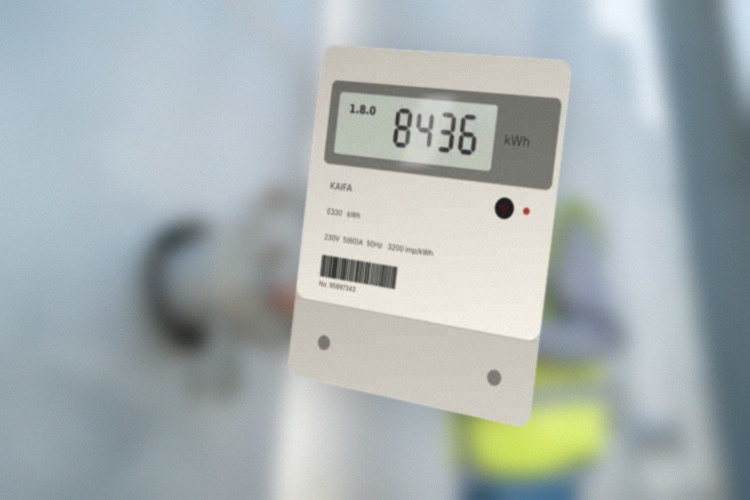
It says {"value": 8436, "unit": "kWh"}
